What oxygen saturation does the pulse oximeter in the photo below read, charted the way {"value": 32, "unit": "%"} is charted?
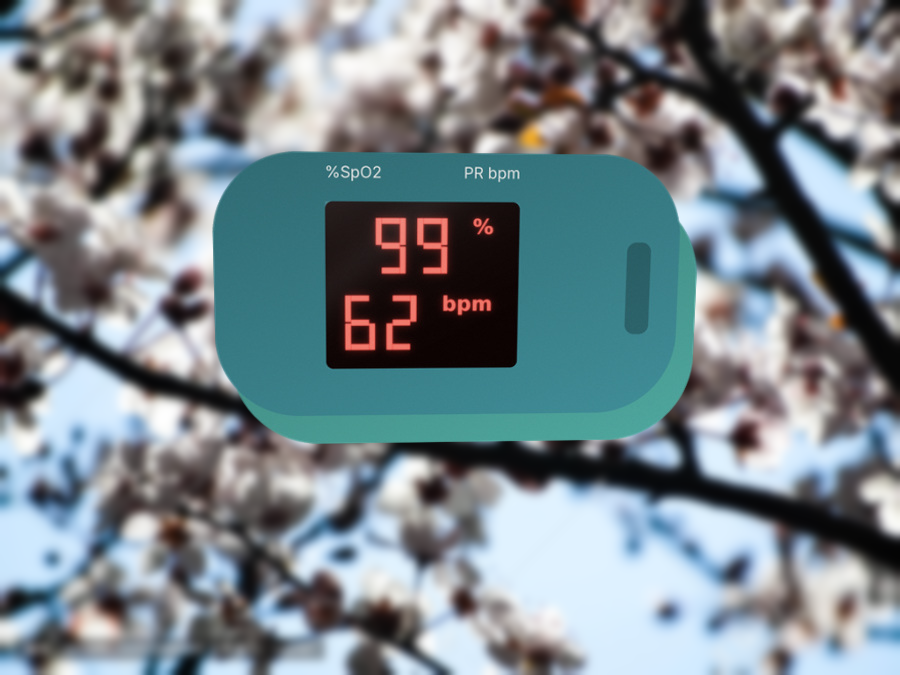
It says {"value": 99, "unit": "%"}
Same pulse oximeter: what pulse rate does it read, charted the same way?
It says {"value": 62, "unit": "bpm"}
